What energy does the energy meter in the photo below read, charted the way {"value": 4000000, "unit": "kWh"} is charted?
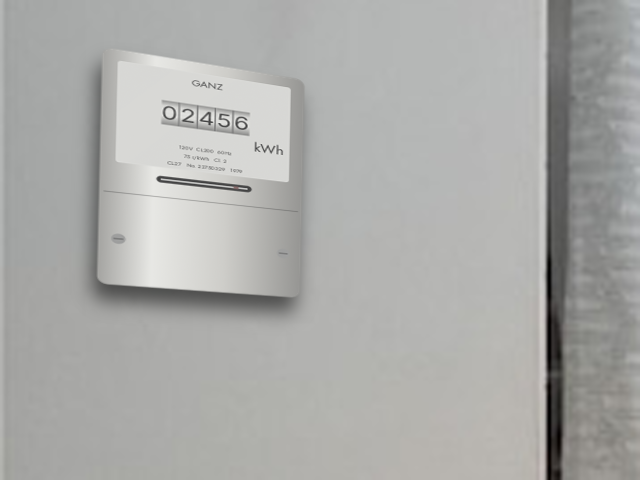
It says {"value": 2456, "unit": "kWh"}
